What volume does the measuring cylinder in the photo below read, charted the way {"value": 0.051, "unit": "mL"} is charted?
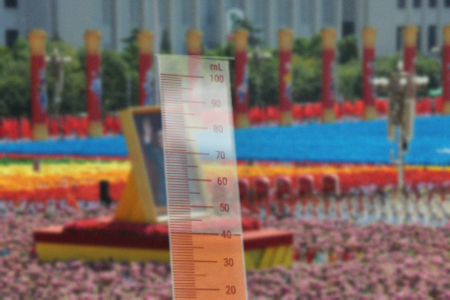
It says {"value": 40, "unit": "mL"}
